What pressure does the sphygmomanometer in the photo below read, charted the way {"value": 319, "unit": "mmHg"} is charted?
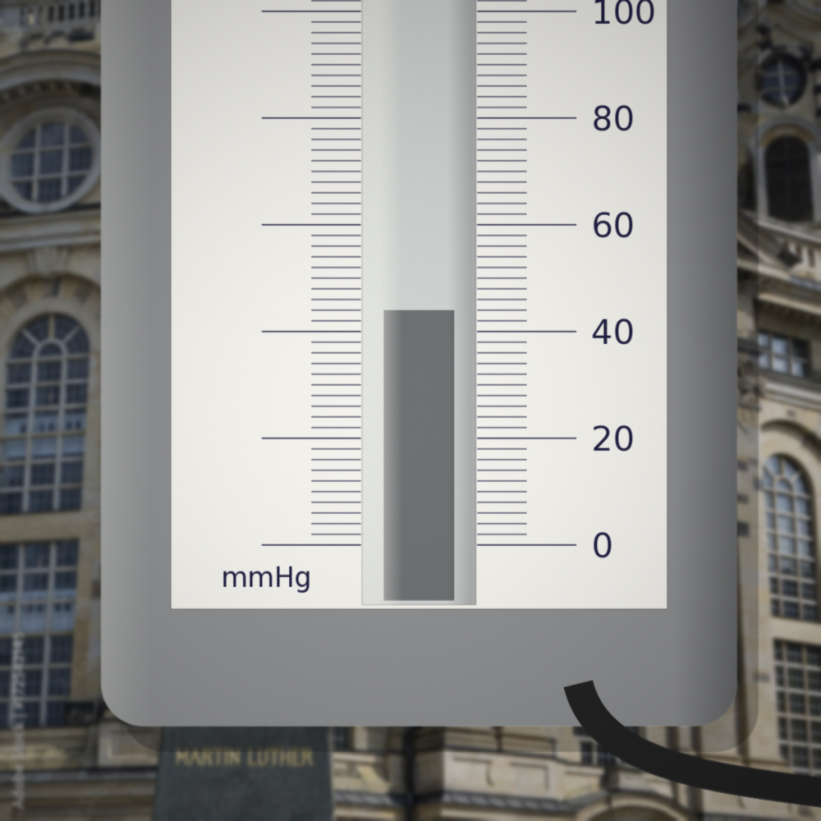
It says {"value": 44, "unit": "mmHg"}
